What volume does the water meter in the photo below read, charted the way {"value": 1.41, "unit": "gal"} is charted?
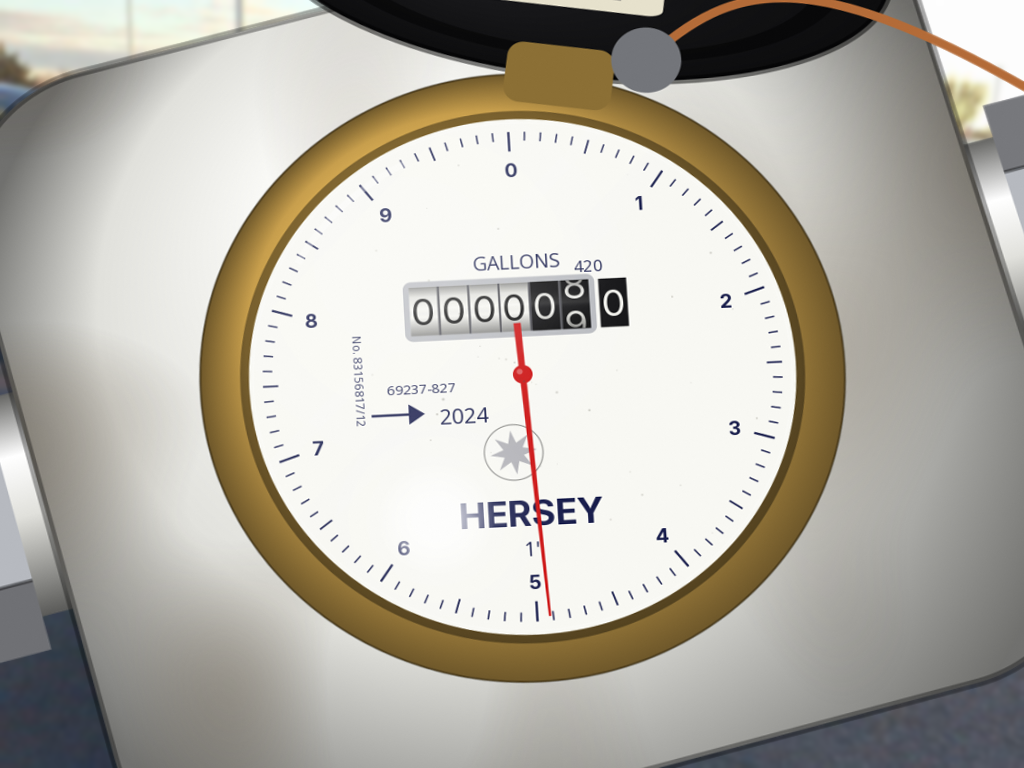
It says {"value": 84.9, "unit": "gal"}
